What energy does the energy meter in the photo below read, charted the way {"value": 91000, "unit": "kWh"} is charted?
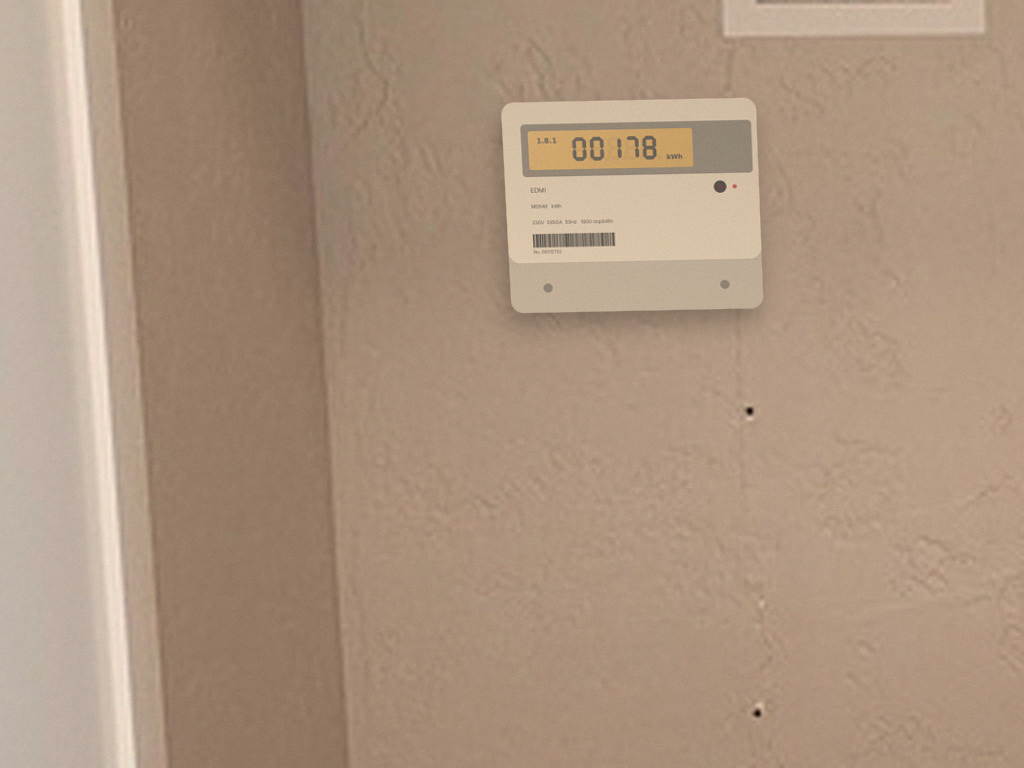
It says {"value": 178, "unit": "kWh"}
